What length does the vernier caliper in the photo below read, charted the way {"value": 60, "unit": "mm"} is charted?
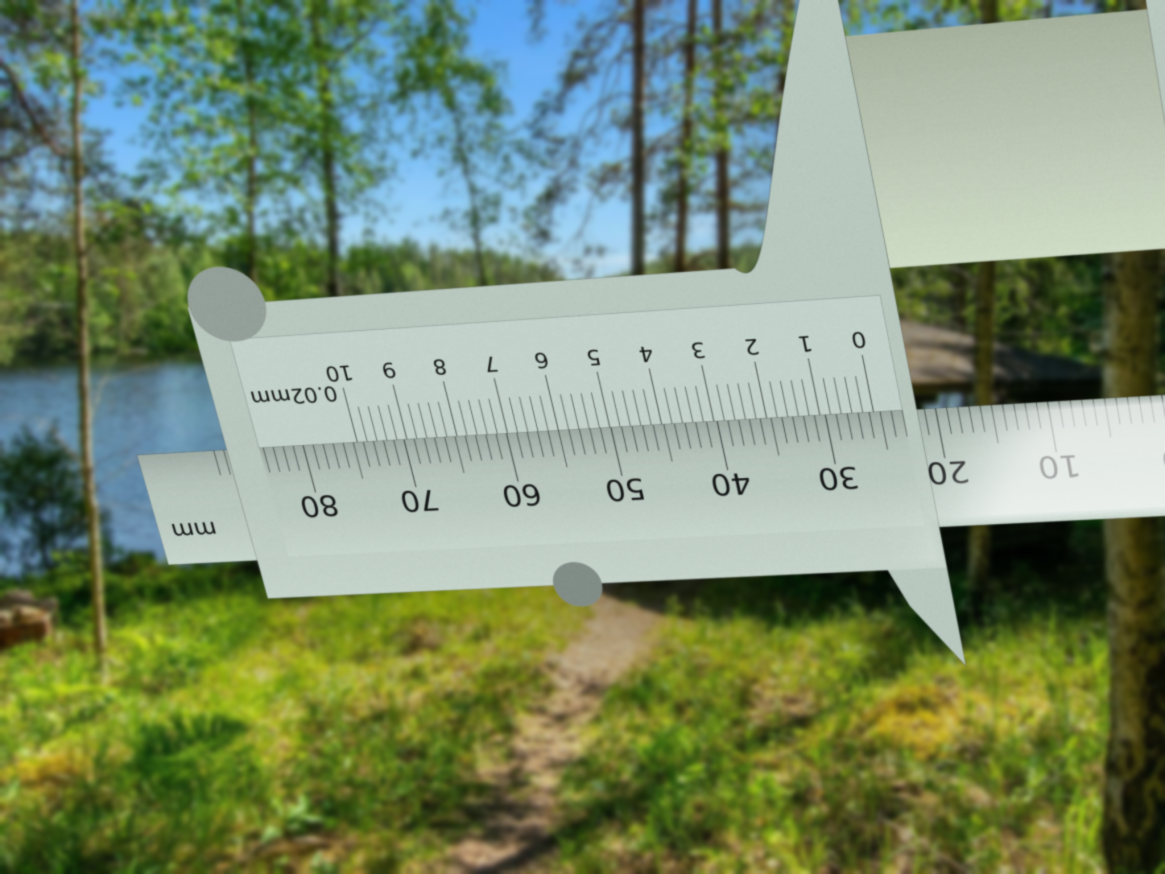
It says {"value": 25.6, "unit": "mm"}
